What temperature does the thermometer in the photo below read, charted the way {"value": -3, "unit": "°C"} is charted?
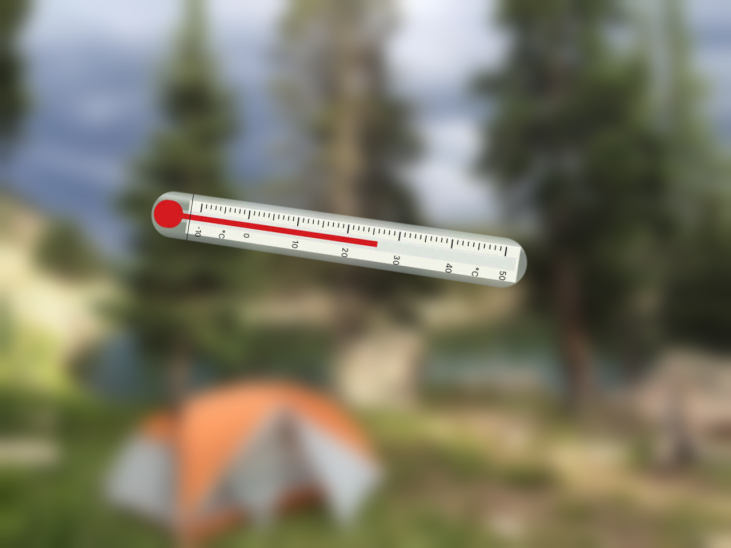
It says {"value": 26, "unit": "°C"}
